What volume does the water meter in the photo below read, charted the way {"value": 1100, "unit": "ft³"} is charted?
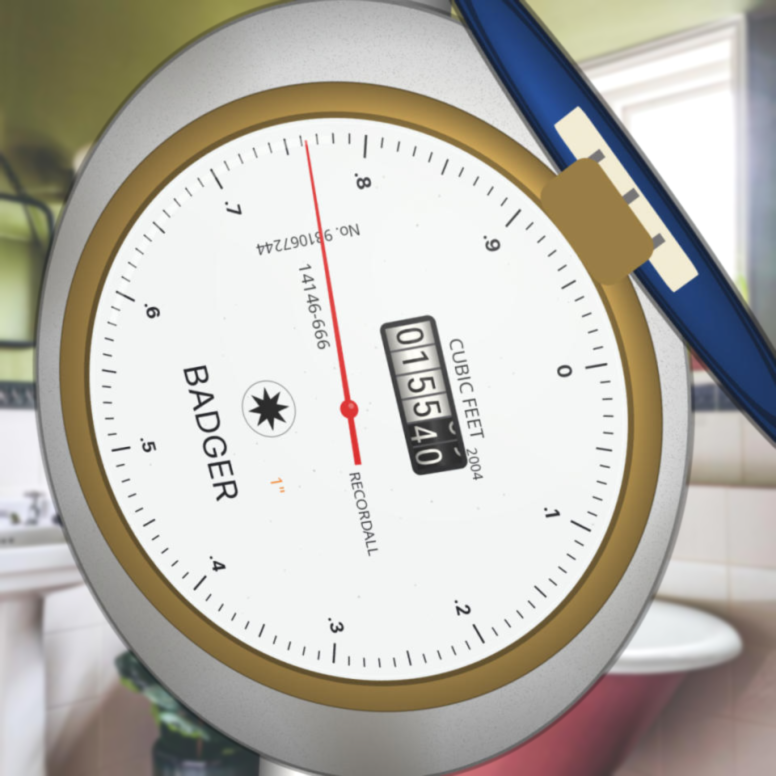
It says {"value": 15539.76, "unit": "ft³"}
